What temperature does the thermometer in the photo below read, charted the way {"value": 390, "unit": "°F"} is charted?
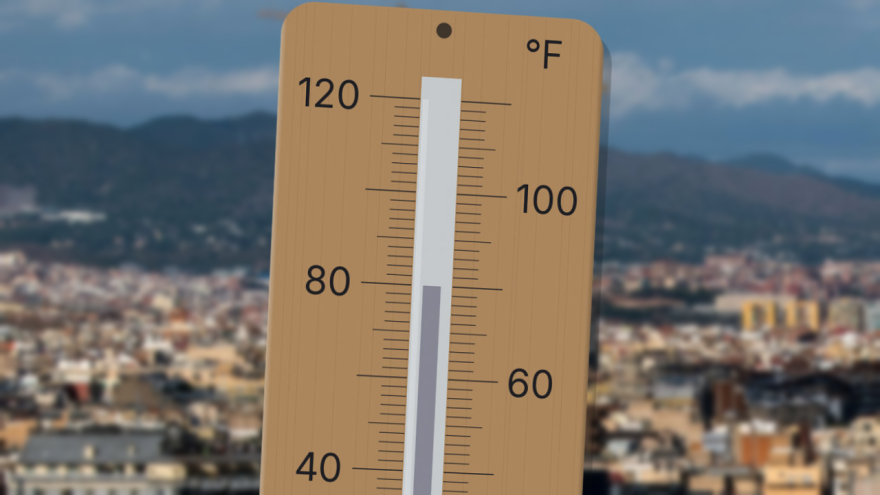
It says {"value": 80, "unit": "°F"}
